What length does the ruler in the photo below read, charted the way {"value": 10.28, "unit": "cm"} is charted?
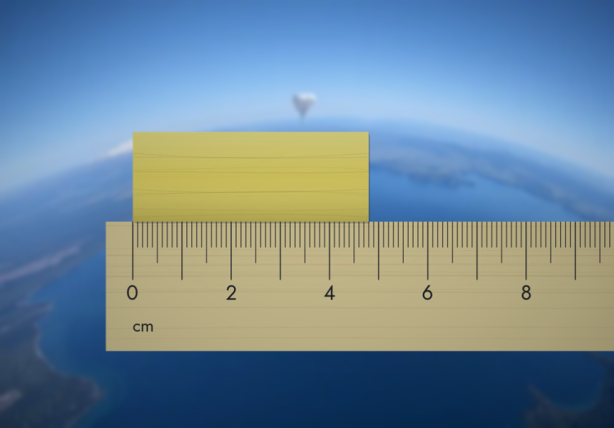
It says {"value": 4.8, "unit": "cm"}
